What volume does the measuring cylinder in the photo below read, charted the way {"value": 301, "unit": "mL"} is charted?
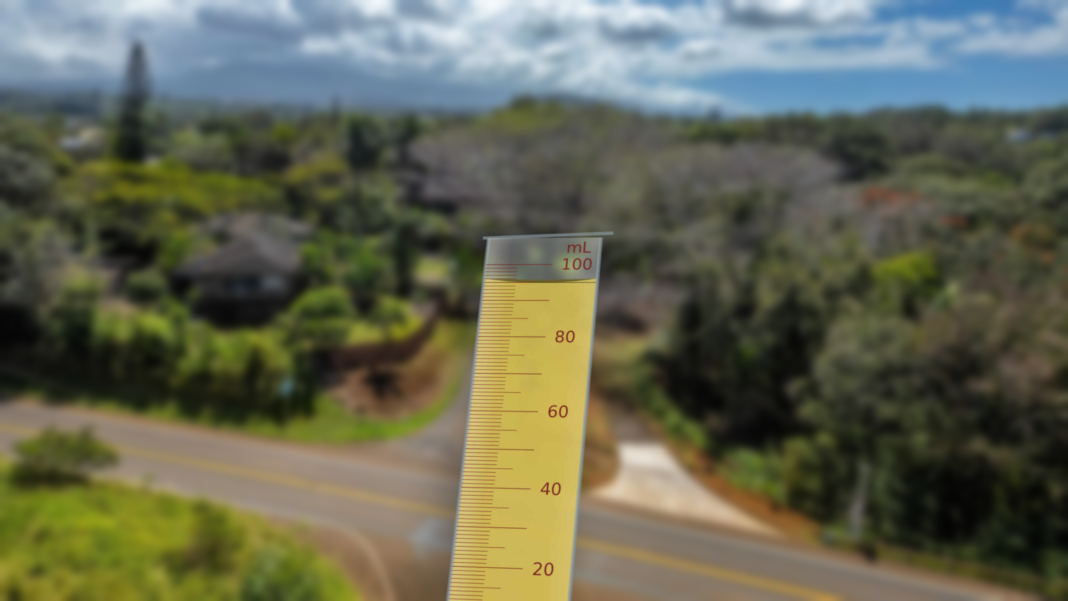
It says {"value": 95, "unit": "mL"}
